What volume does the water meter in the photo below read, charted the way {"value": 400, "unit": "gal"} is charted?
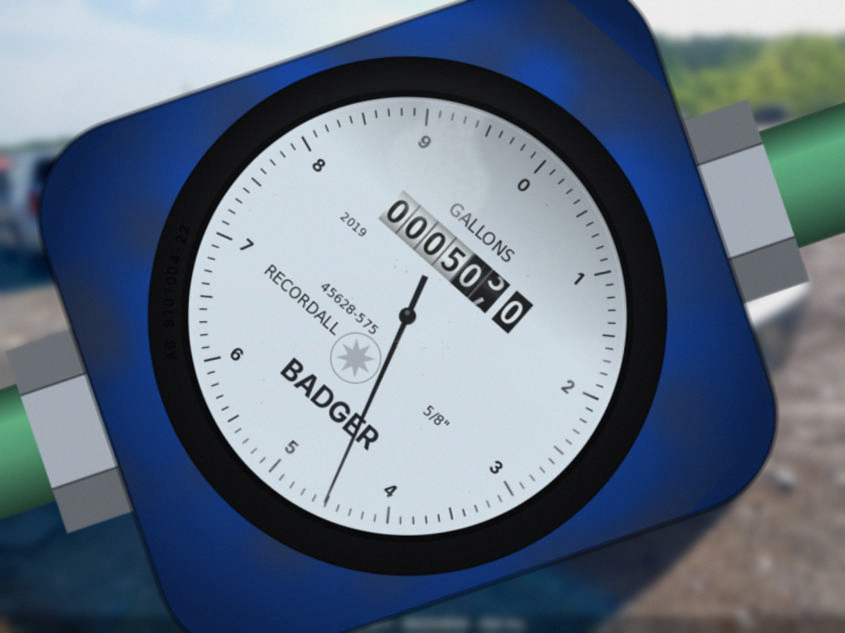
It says {"value": 5034.5, "unit": "gal"}
